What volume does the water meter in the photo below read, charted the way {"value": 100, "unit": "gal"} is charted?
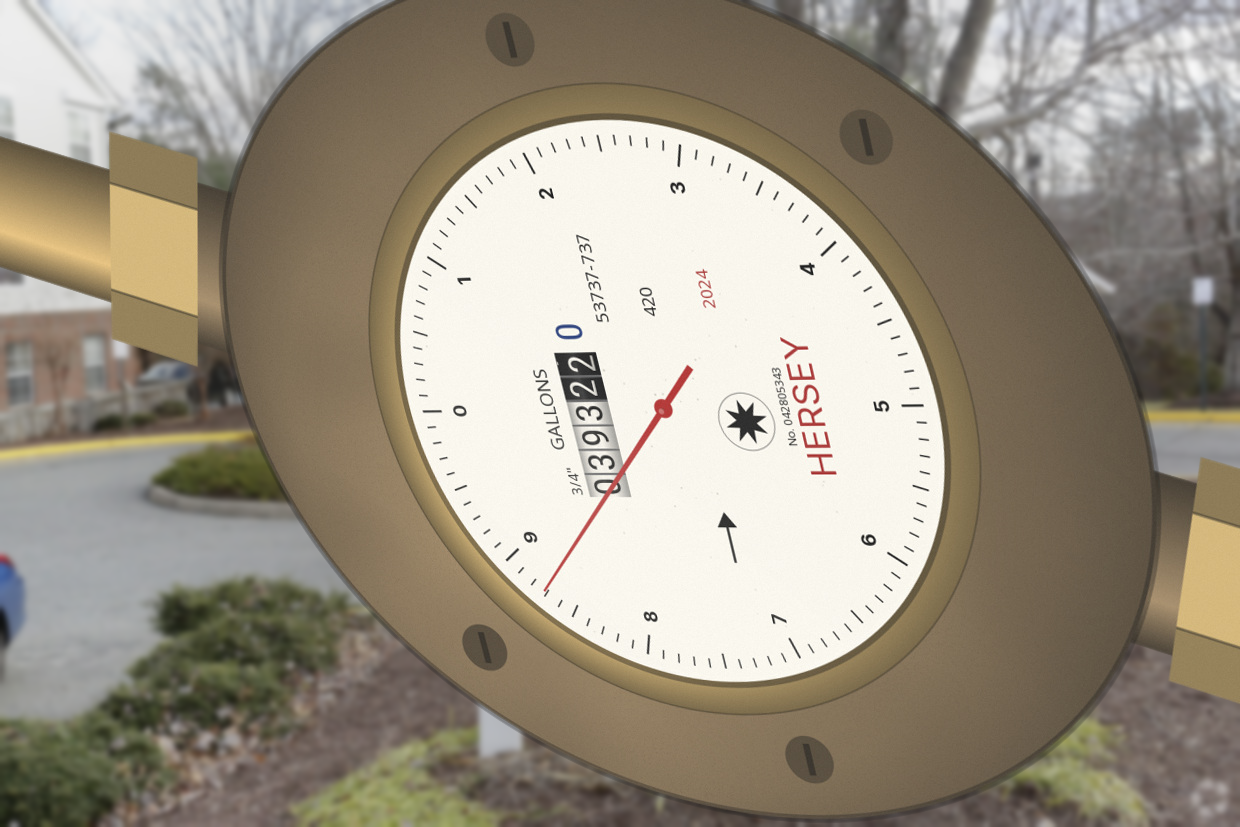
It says {"value": 393218.7, "unit": "gal"}
